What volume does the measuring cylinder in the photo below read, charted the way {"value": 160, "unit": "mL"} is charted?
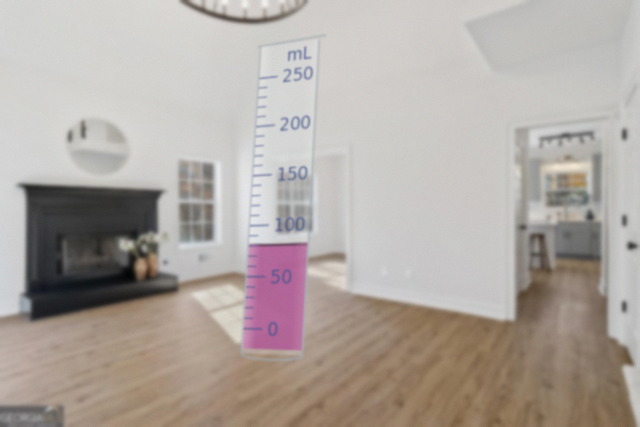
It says {"value": 80, "unit": "mL"}
